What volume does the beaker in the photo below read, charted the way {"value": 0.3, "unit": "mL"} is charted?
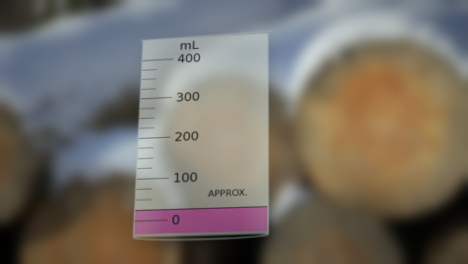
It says {"value": 25, "unit": "mL"}
